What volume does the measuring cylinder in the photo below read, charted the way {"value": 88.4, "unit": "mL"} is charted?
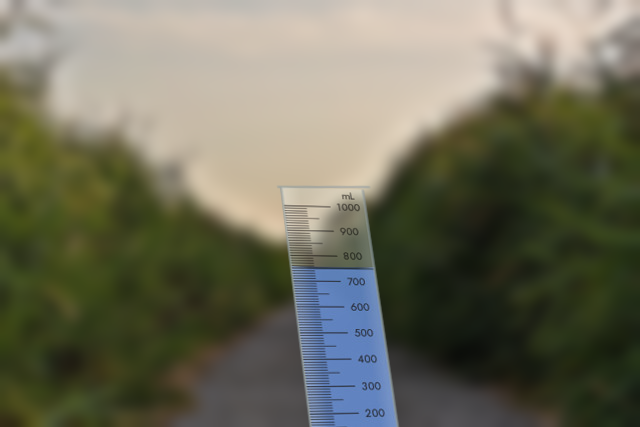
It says {"value": 750, "unit": "mL"}
